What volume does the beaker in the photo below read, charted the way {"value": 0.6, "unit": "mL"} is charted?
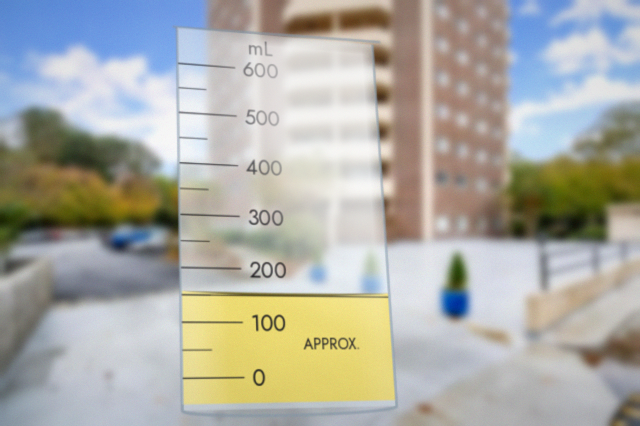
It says {"value": 150, "unit": "mL"}
